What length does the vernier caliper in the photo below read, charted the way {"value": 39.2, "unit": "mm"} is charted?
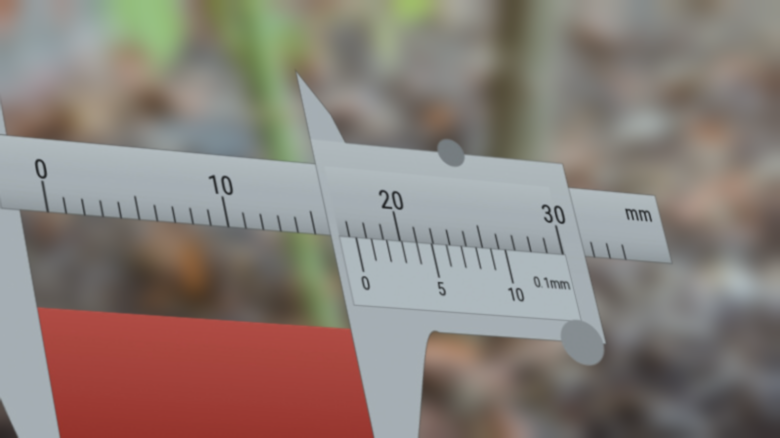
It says {"value": 17.4, "unit": "mm"}
